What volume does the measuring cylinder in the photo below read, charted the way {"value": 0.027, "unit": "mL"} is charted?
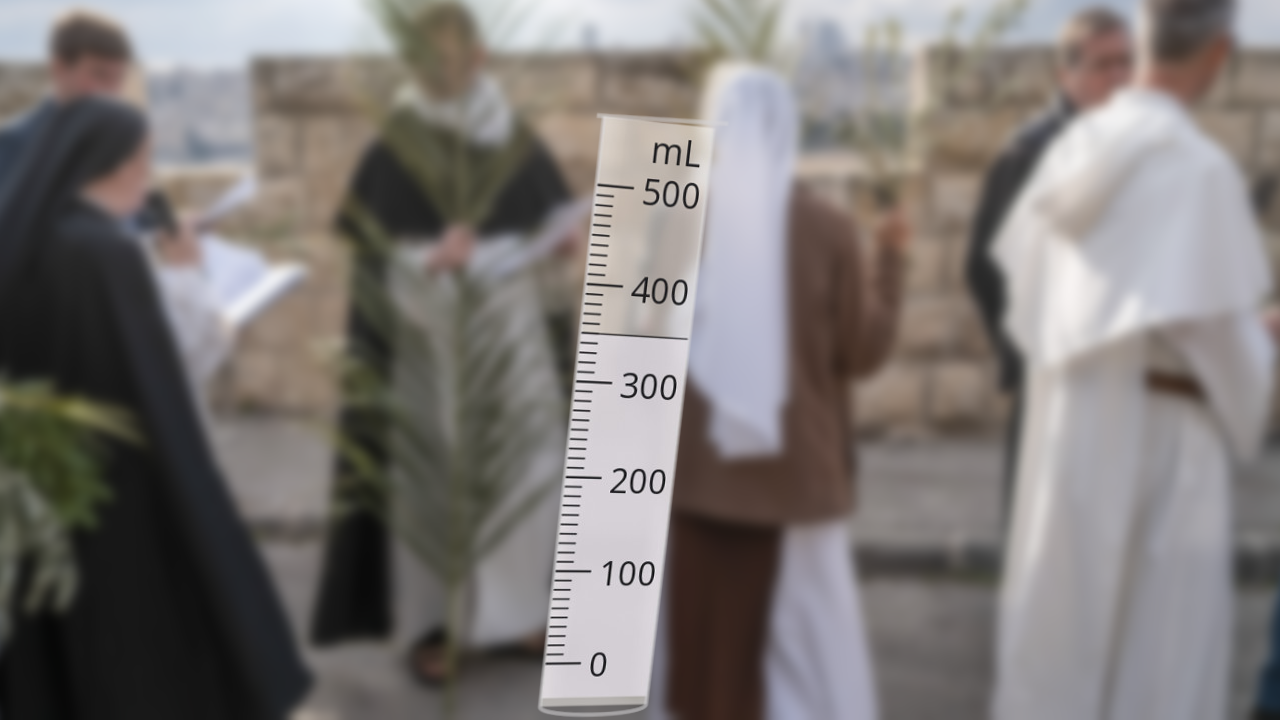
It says {"value": 350, "unit": "mL"}
